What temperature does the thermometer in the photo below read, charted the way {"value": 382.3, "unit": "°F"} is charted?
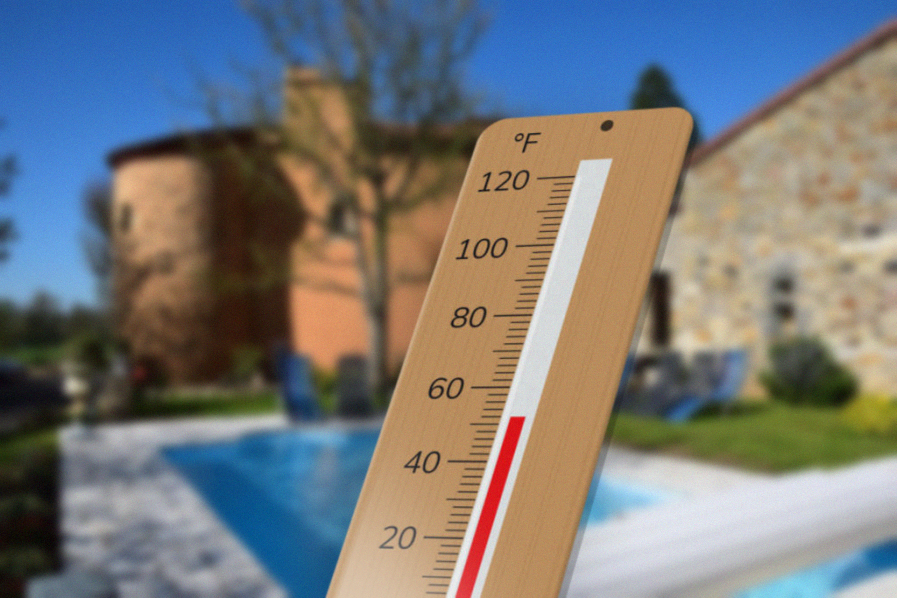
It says {"value": 52, "unit": "°F"}
